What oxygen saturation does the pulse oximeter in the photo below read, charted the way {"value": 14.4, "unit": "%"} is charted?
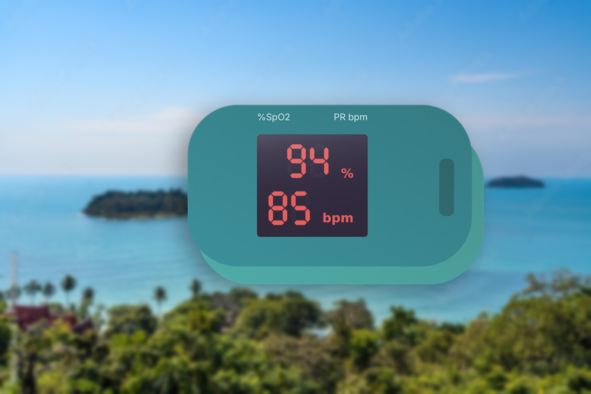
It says {"value": 94, "unit": "%"}
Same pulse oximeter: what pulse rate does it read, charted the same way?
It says {"value": 85, "unit": "bpm"}
